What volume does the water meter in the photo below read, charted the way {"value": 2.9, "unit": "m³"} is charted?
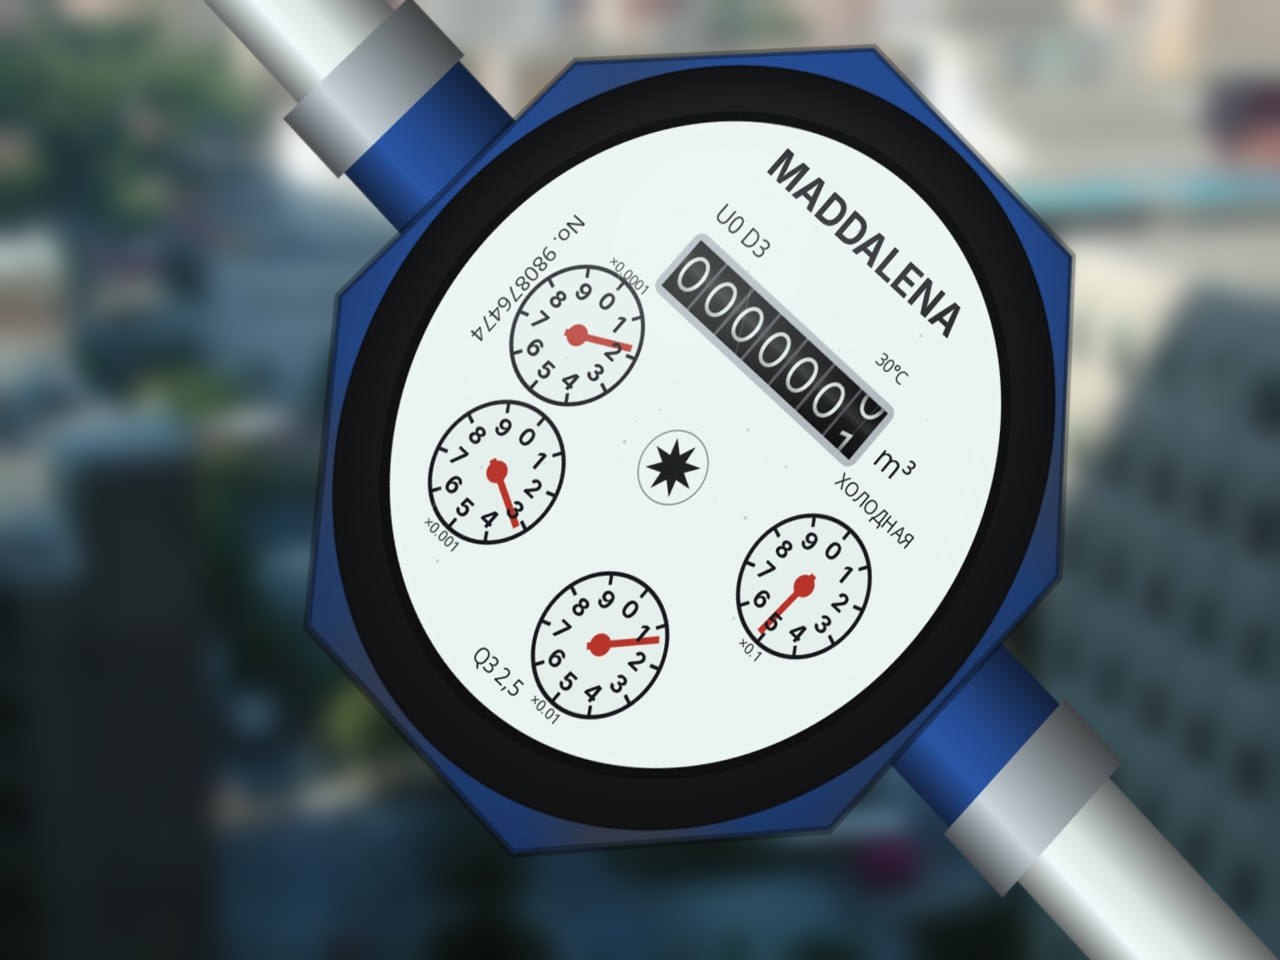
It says {"value": 0.5131, "unit": "m³"}
